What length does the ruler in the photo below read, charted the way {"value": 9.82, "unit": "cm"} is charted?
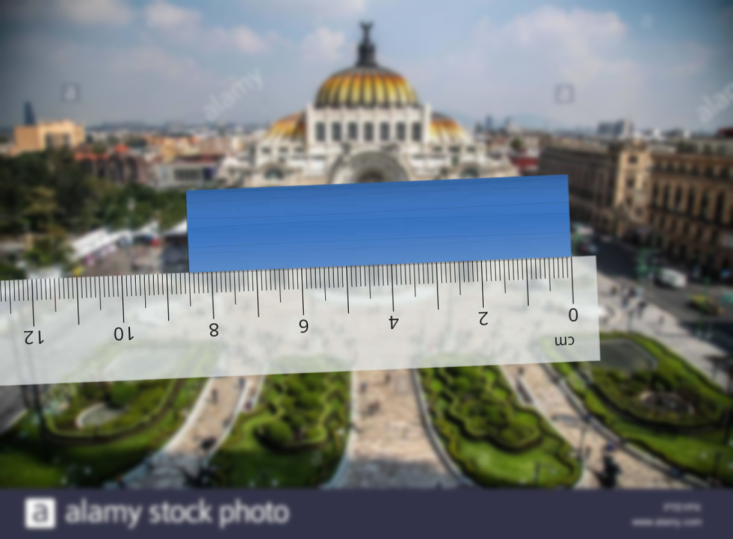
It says {"value": 8.5, "unit": "cm"}
